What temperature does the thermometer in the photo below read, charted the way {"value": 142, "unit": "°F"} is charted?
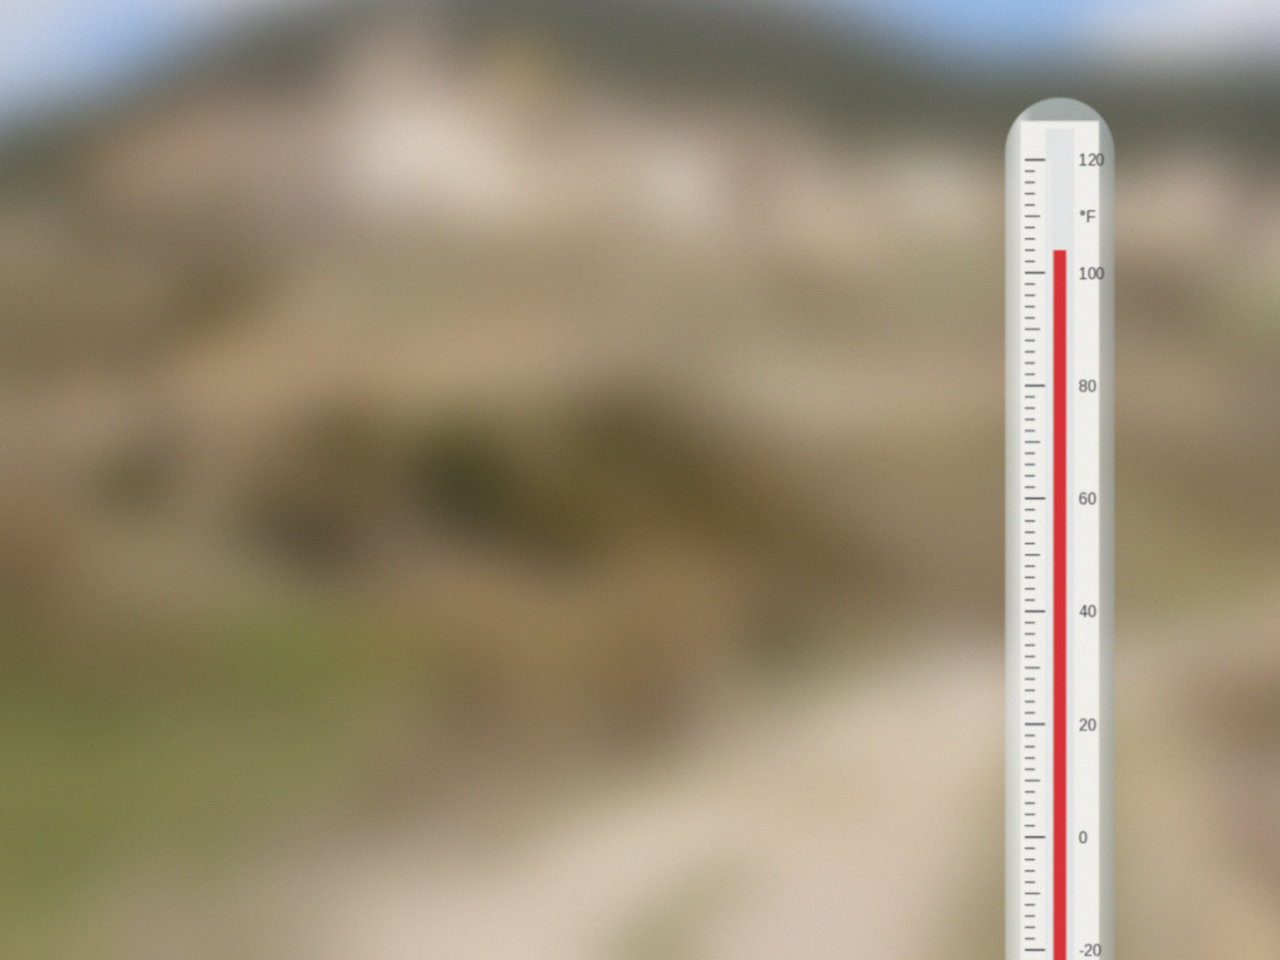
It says {"value": 104, "unit": "°F"}
